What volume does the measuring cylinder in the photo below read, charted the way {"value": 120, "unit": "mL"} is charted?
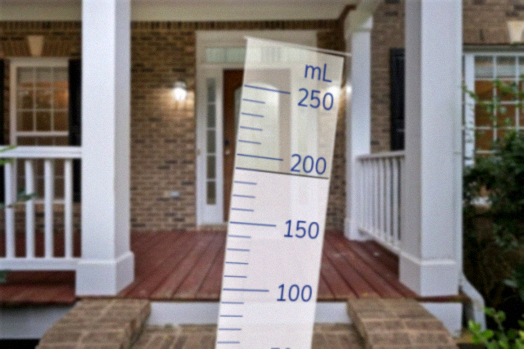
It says {"value": 190, "unit": "mL"}
